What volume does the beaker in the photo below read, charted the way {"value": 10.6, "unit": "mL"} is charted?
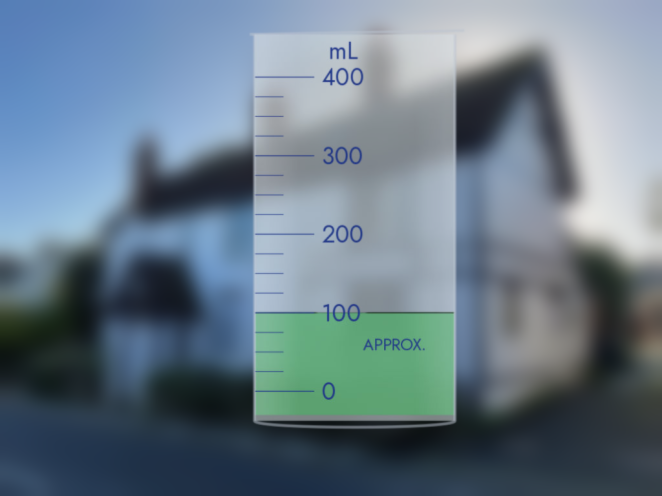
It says {"value": 100, "unit": "mL"}
